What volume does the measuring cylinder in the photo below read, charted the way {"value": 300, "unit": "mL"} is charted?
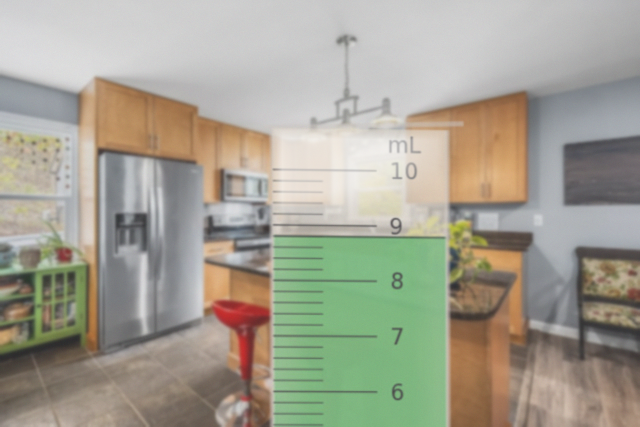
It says {"value": 8.8, "unit": "mL"}
